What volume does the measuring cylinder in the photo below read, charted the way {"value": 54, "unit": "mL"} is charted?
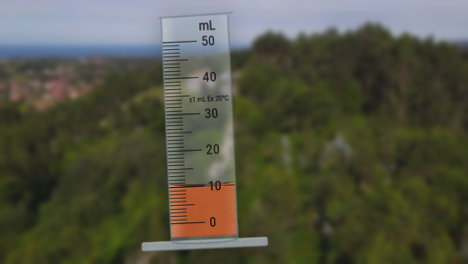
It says {"value": 10, "unit": "mL"}
